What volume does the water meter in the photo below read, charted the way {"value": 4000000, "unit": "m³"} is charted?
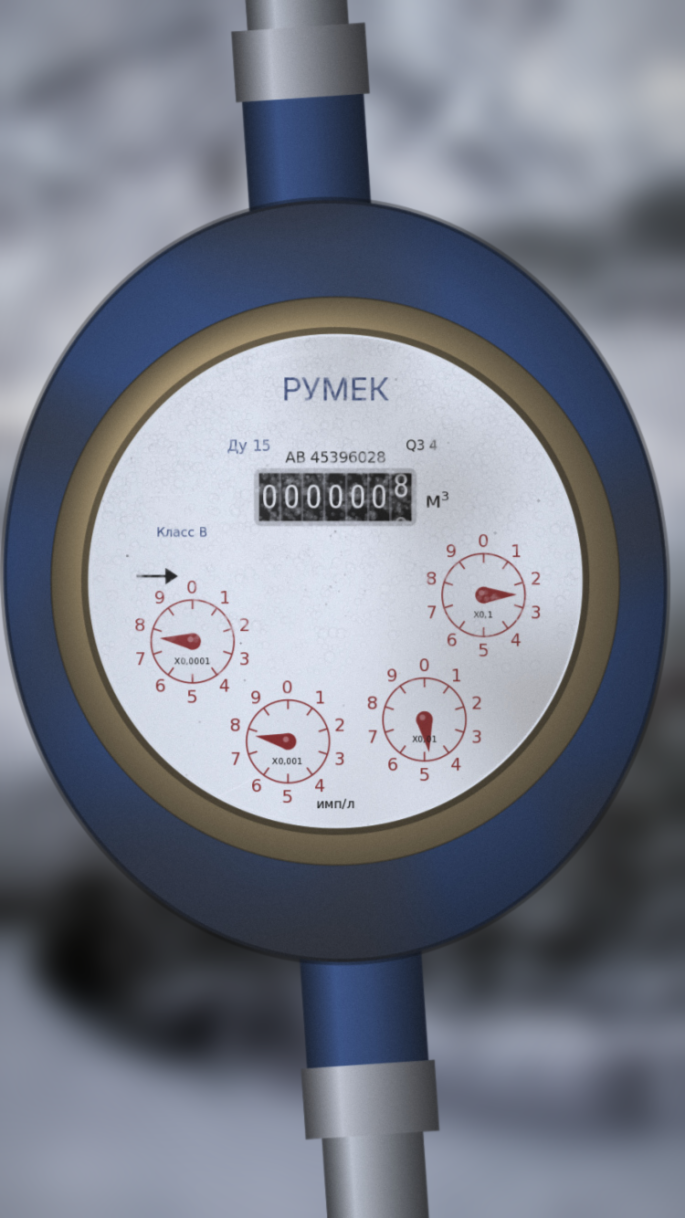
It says {"value": 8.2477, "unit": "m³"}
